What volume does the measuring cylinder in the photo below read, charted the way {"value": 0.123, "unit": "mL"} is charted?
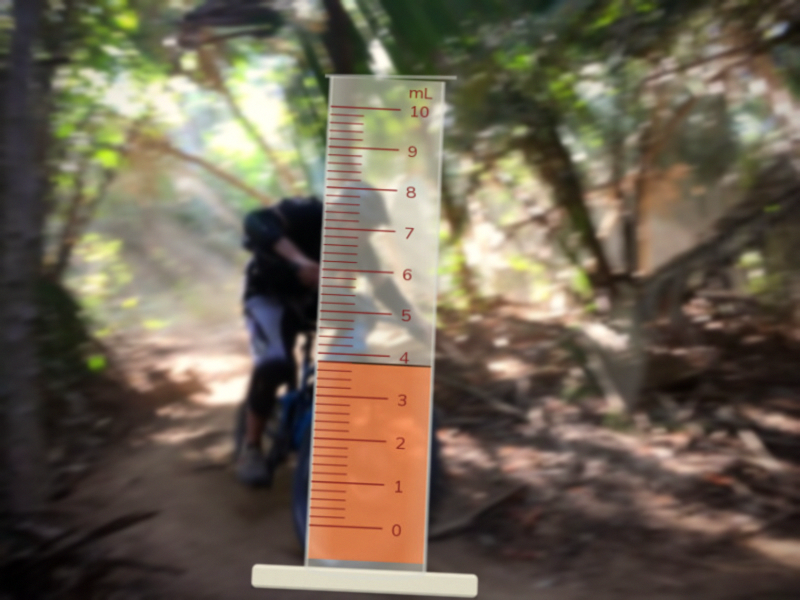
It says {"value": 3.8, "unit": "mL"}
